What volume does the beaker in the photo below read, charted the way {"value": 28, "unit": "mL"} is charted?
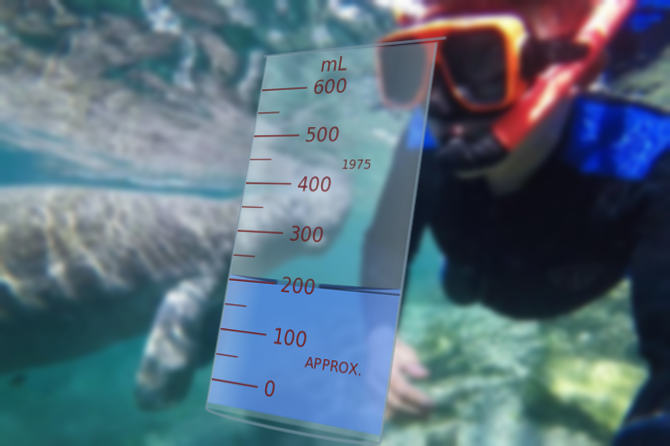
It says {"value": 200, "unit": "mL"}
